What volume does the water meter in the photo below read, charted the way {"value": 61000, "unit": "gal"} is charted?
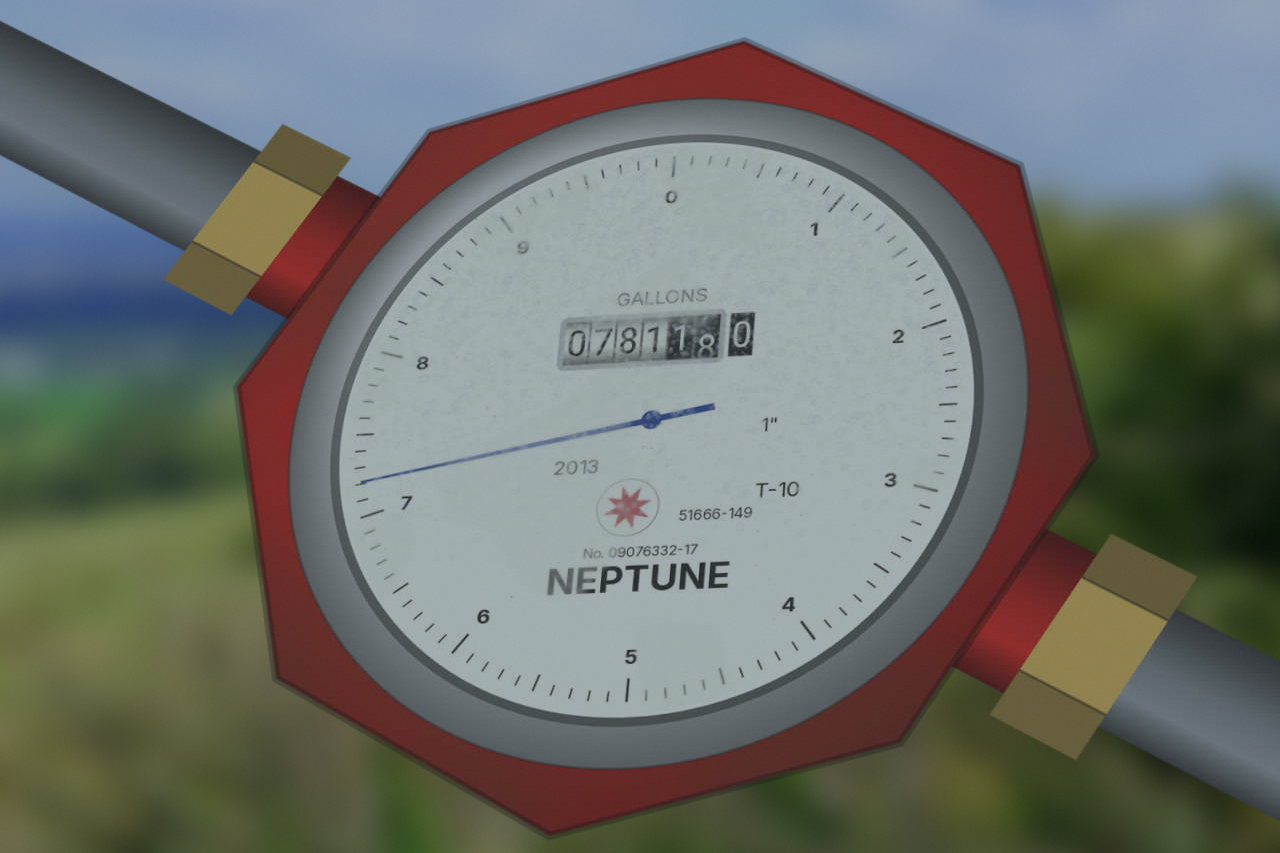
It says {"value": 781177.2, "unit": "gal"}
